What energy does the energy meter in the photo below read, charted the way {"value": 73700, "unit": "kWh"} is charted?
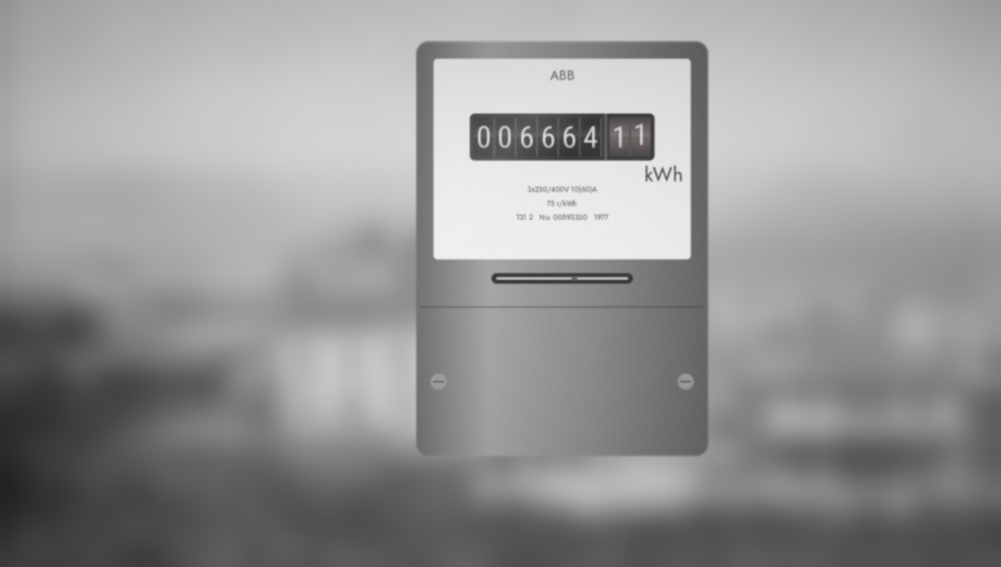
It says {"value": 6664.11, "unit": "kWh"}
